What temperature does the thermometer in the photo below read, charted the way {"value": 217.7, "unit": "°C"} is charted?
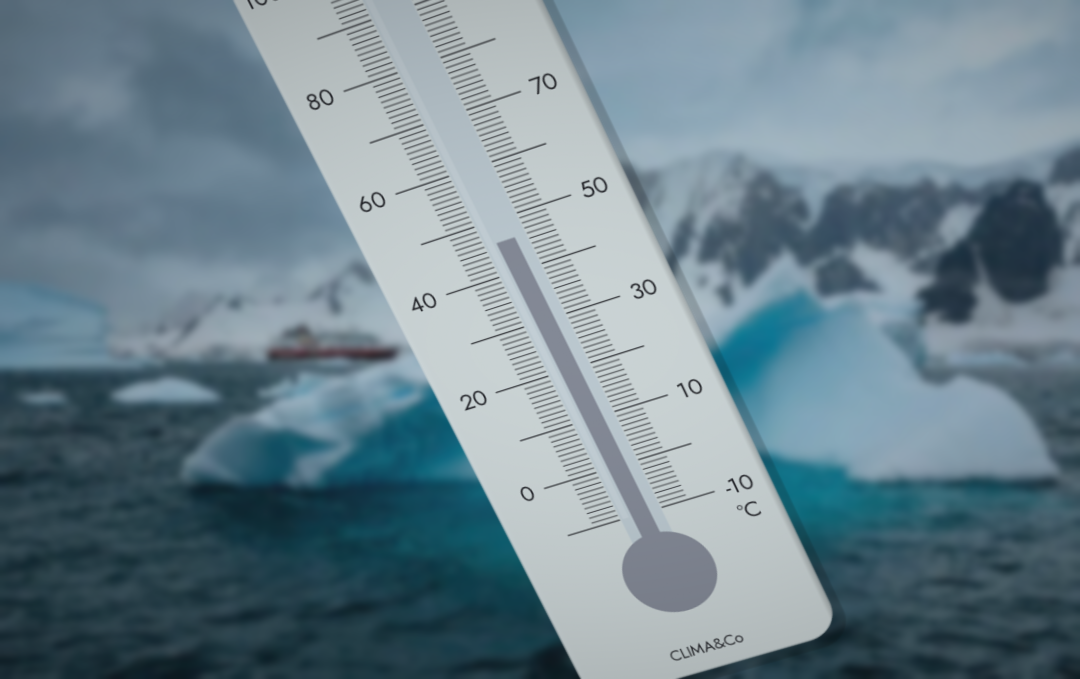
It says {"value": 46, "unit": "°C"}
